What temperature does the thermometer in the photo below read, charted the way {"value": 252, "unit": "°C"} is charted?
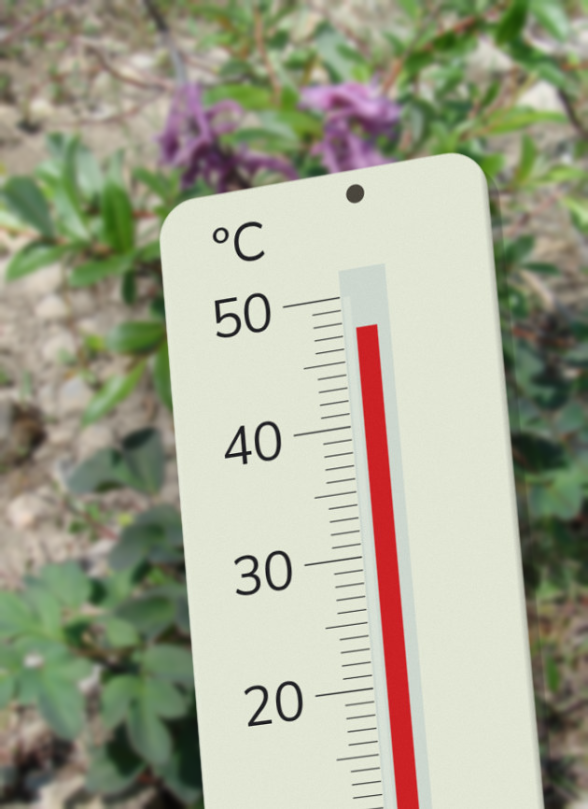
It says {"value": 47.5, "unit": "°C"}
